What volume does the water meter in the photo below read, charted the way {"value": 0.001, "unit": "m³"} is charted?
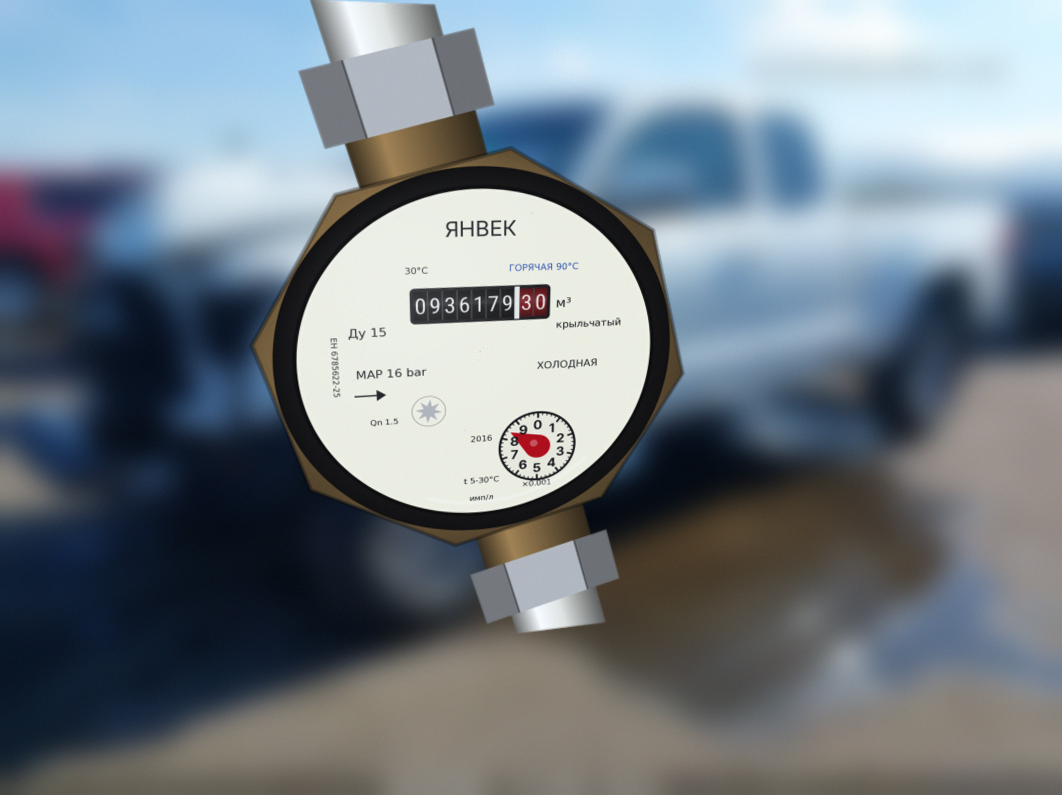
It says {"value": 936179.308, "unit": "m³"}
